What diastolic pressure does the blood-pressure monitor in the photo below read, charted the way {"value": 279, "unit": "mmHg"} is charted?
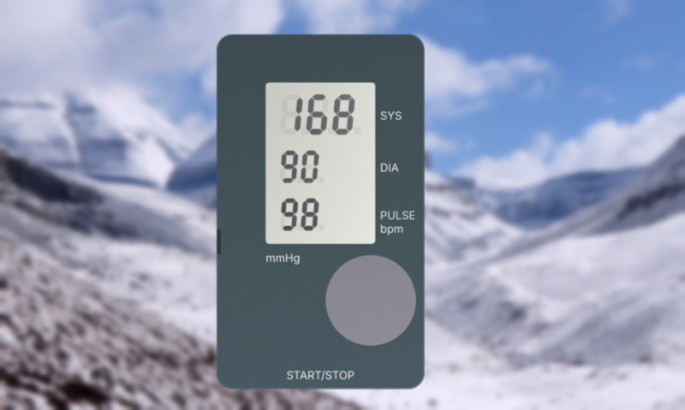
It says {"value": 90, "unit": "mmHg"}
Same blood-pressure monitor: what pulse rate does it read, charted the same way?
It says {"value": 98, "unit": "bpm"}
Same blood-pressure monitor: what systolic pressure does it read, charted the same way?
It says {"value": 168, "unit": "mmHg"}
